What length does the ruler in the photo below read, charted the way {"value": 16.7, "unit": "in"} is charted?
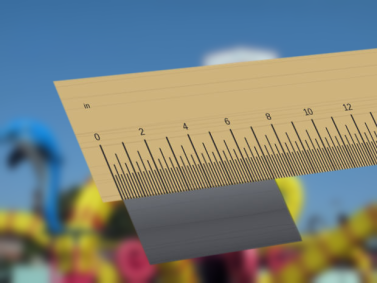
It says {"value": 7, "unit": "in"}
